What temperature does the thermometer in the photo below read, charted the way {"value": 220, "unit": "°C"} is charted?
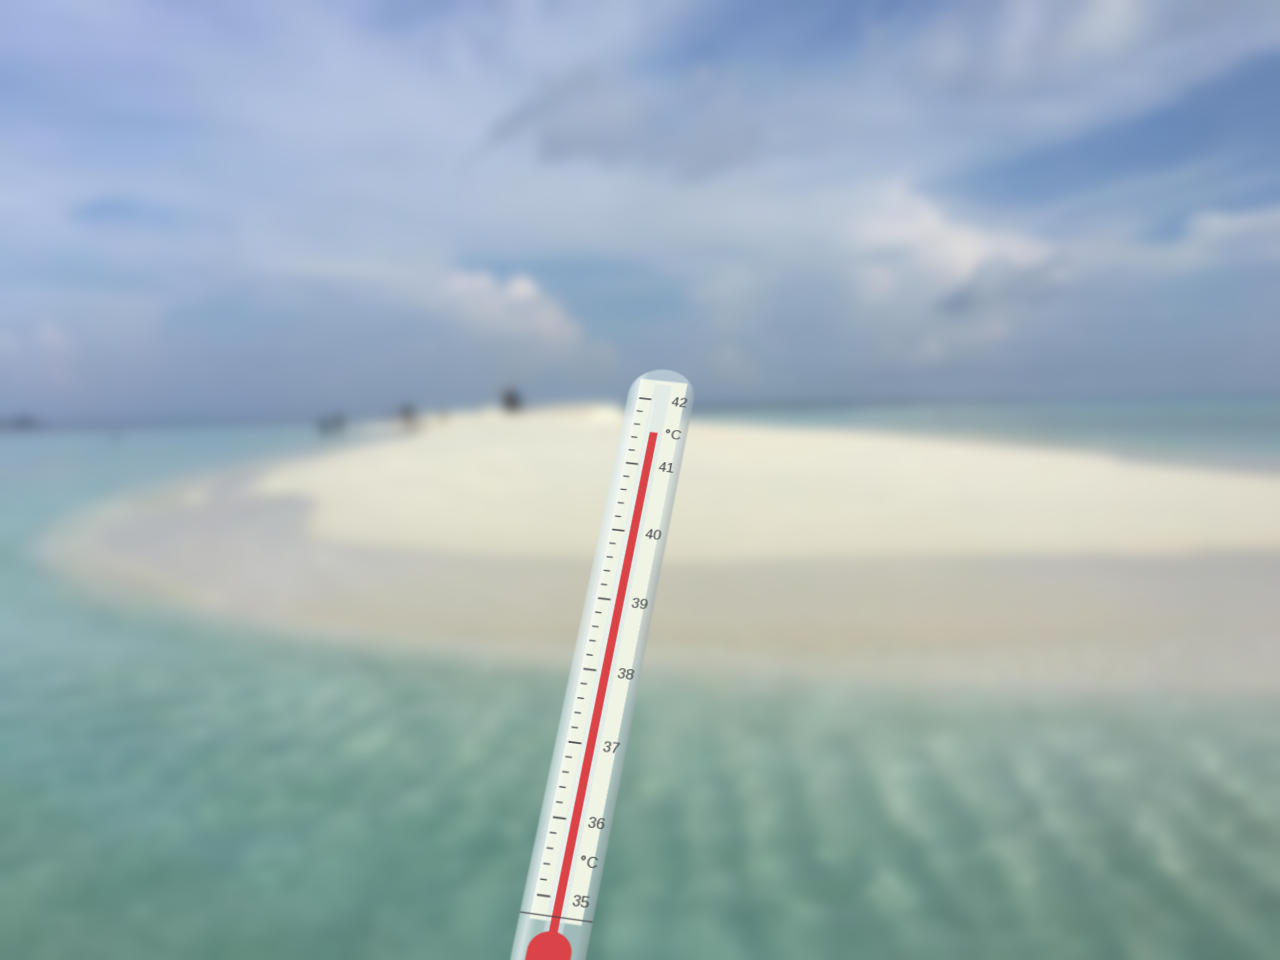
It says {"value": 41.5, "unit": "°C"}
